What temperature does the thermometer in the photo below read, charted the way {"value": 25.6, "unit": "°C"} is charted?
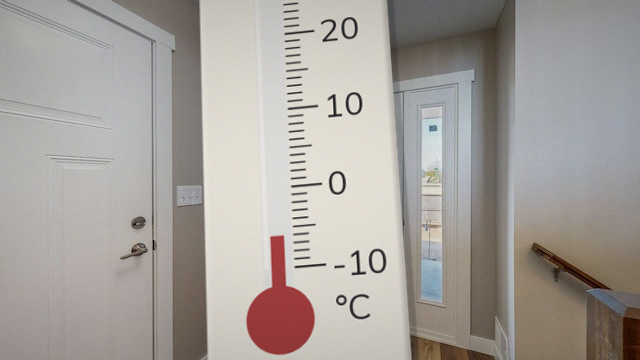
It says {"value": -6, "unit": "°C"}
